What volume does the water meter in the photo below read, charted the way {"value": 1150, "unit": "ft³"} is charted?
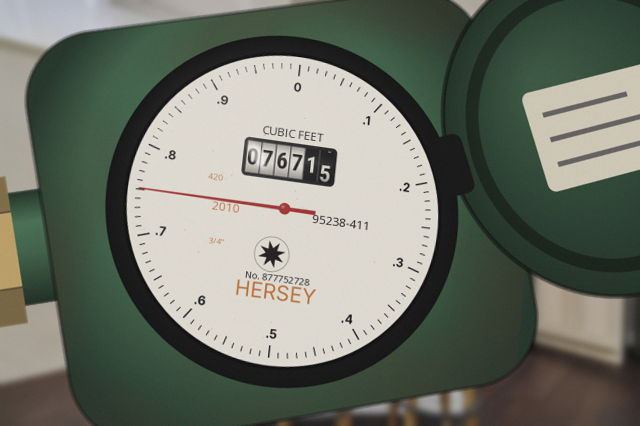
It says {"value": 76714.75, "unit": "ft³"}
